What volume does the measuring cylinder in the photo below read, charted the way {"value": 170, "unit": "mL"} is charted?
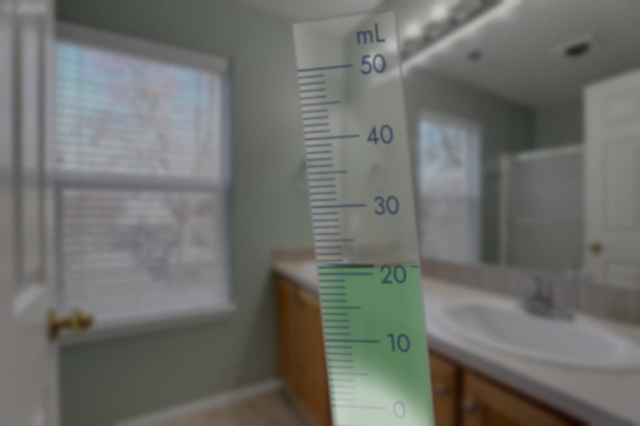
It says {"value": 21, "unit": "mL"}
